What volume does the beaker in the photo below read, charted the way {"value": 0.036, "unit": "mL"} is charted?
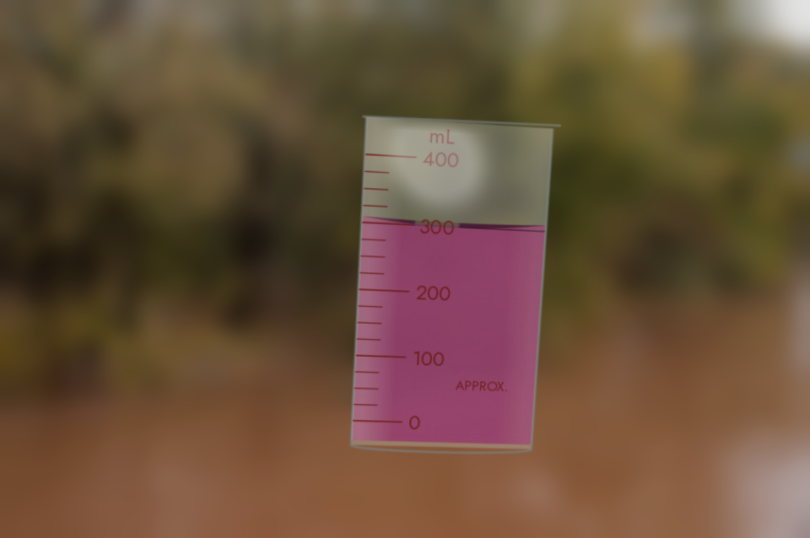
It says {"value": 300, "unit": "mL"}
